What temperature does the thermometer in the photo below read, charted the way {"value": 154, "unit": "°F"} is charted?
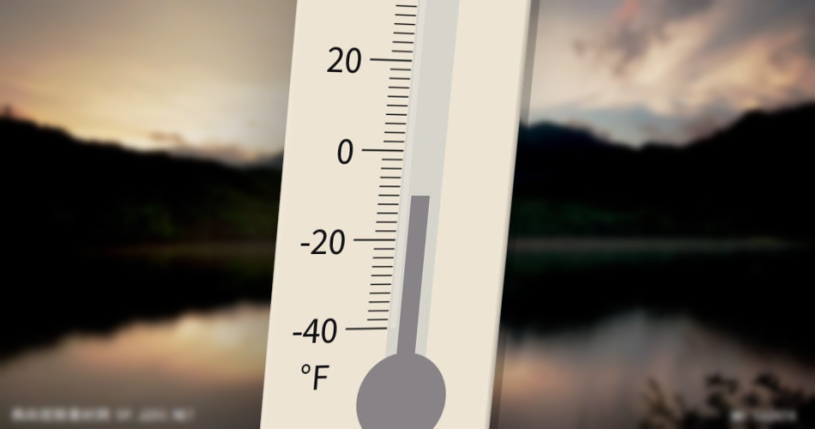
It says {"value": -10, "unit": "°F"}
